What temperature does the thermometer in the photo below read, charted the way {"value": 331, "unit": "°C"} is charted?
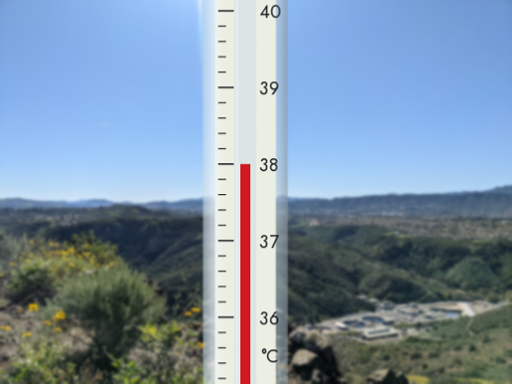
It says {"value": 38, "unit": "°C"}
